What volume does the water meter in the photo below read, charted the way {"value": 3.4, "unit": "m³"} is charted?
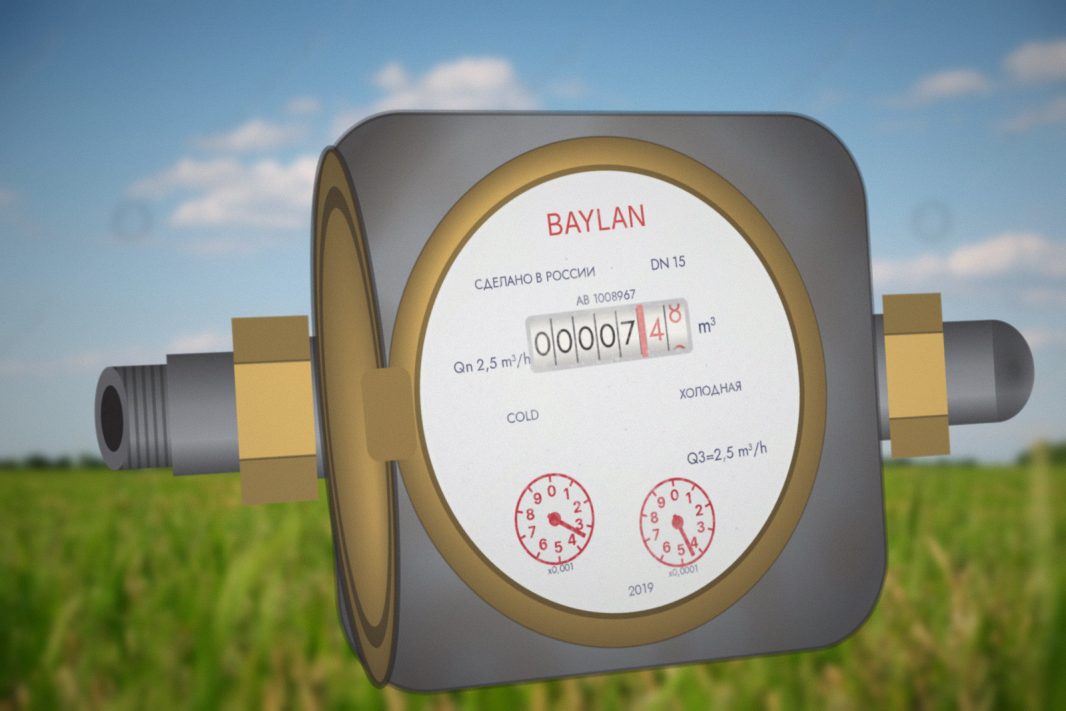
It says {"value": 7.4834, "unit": "m³"}
